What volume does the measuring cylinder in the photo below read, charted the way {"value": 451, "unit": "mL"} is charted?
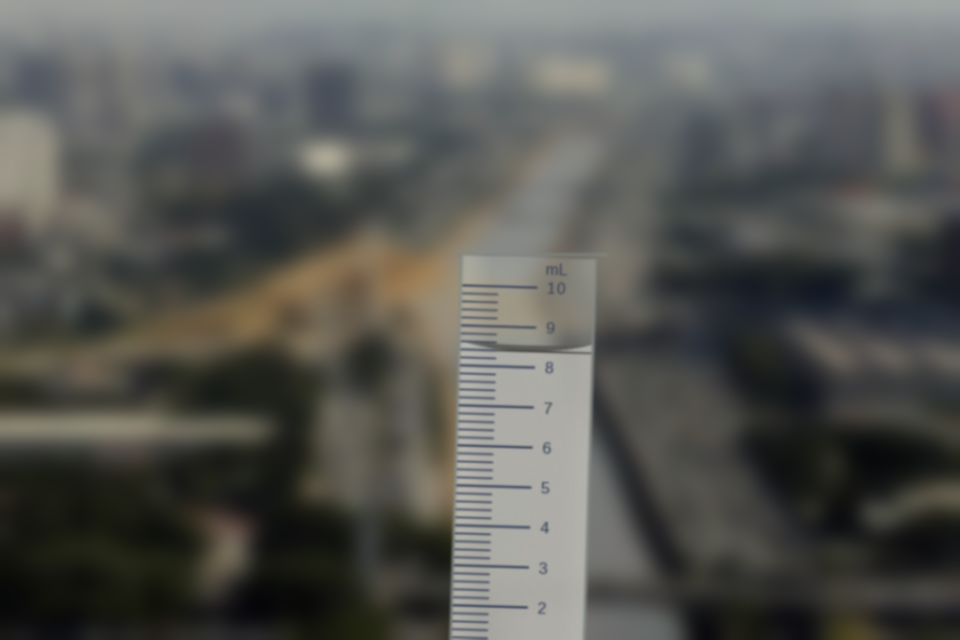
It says {"value": 8.4, "unit": "mL"}
